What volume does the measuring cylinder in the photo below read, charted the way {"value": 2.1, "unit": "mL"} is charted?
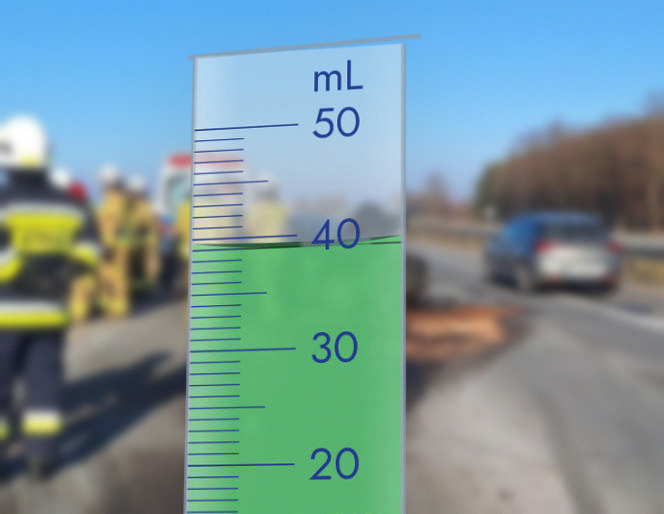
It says {"value": 39, "unit": "mL"}
